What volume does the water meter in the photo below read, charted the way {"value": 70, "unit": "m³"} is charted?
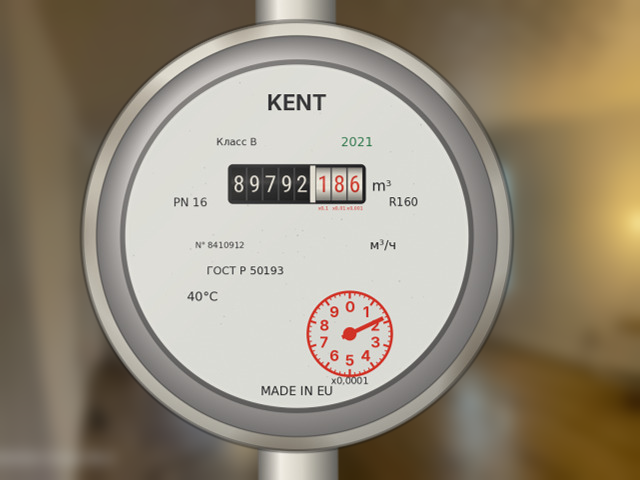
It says {"value": 89792.1861, "unit": "m³"}
